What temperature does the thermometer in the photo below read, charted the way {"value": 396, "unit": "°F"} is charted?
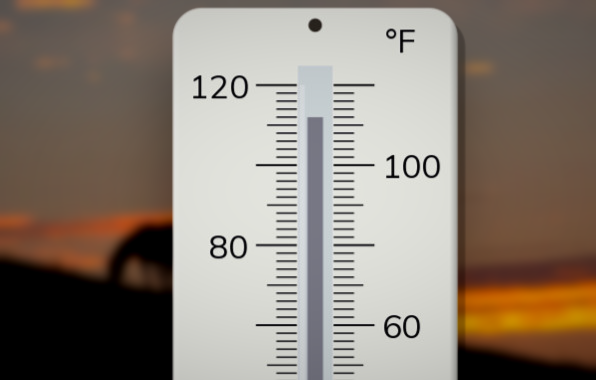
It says {"value": 112, "unit": "°F"}
